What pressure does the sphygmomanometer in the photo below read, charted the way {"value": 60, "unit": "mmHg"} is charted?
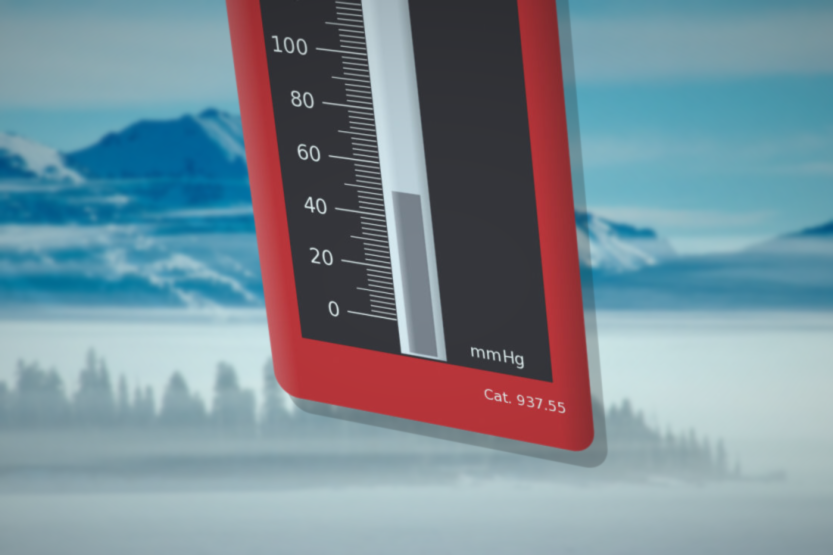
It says {"value": 50, "unit": "mmHg"}
